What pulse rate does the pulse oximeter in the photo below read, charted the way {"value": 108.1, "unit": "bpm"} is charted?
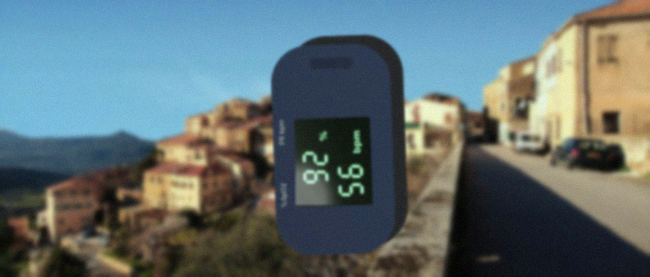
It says {"value": 56, "unit": "bpm"}
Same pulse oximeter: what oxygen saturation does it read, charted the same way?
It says {"value": 92, "unit": "%"}
